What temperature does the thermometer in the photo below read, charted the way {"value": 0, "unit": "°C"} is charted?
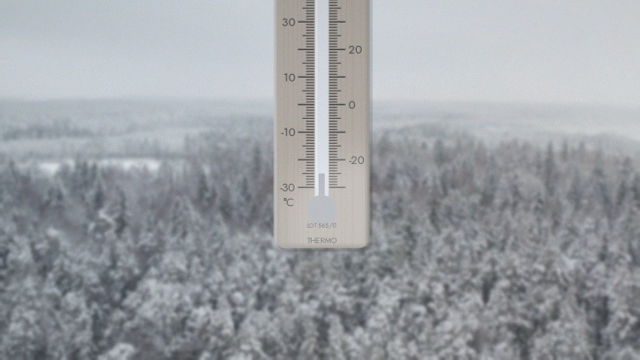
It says {"value": -25, "unit": "°C"}
